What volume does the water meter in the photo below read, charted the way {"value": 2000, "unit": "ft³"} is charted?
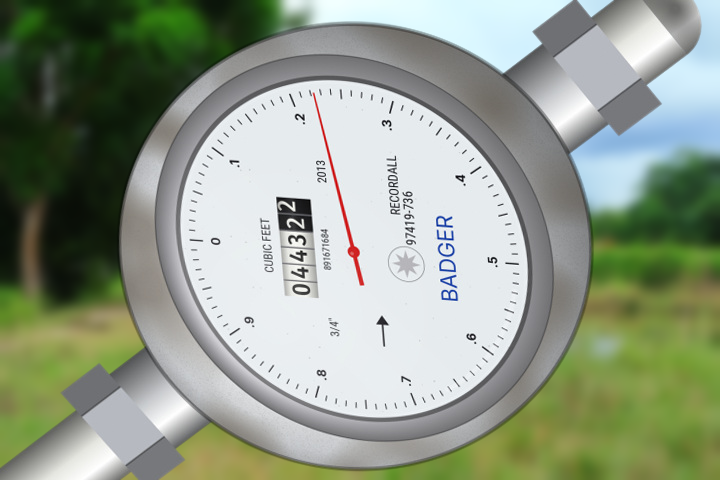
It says {"value": 44322.22, "unit": "ft³"}
